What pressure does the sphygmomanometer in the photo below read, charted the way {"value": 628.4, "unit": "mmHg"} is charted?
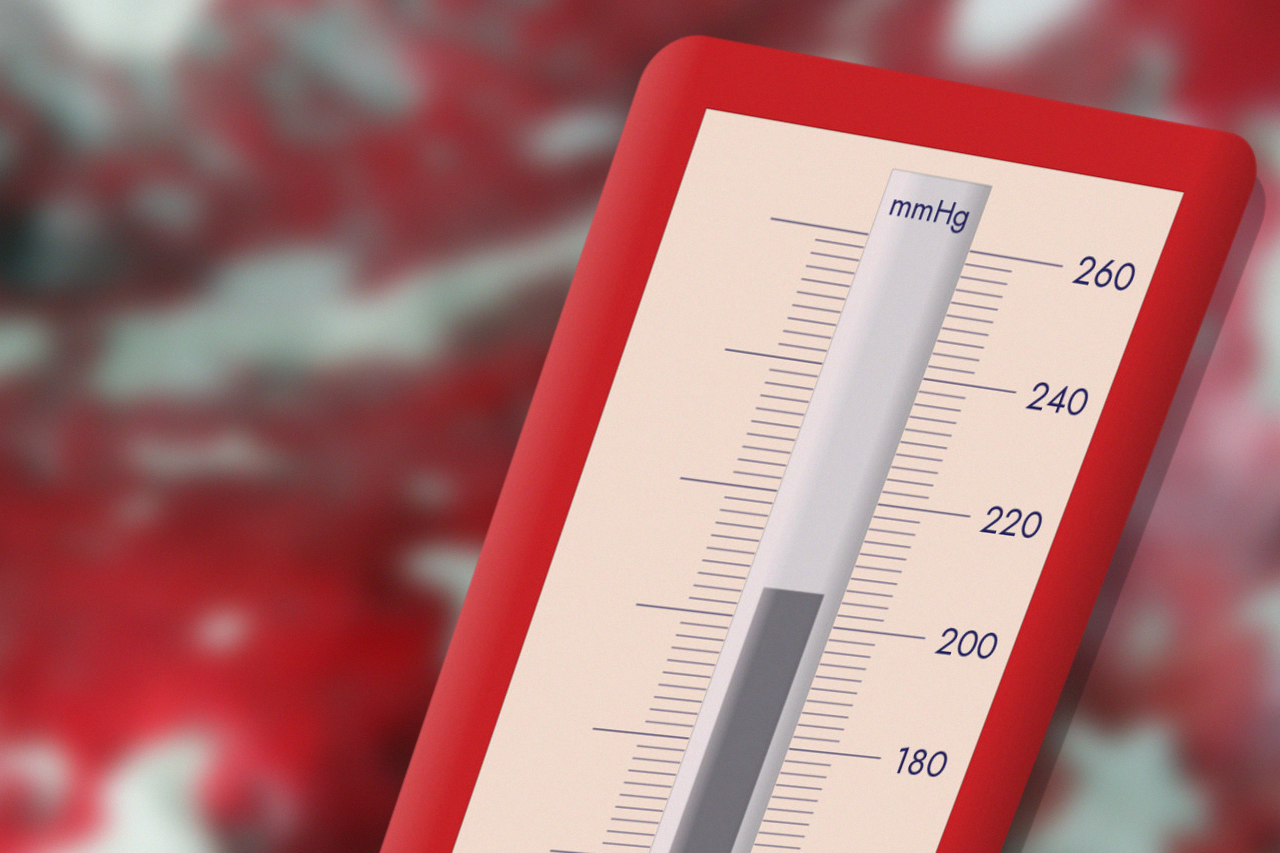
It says {"value": 205, "unit": "mmHg"}
